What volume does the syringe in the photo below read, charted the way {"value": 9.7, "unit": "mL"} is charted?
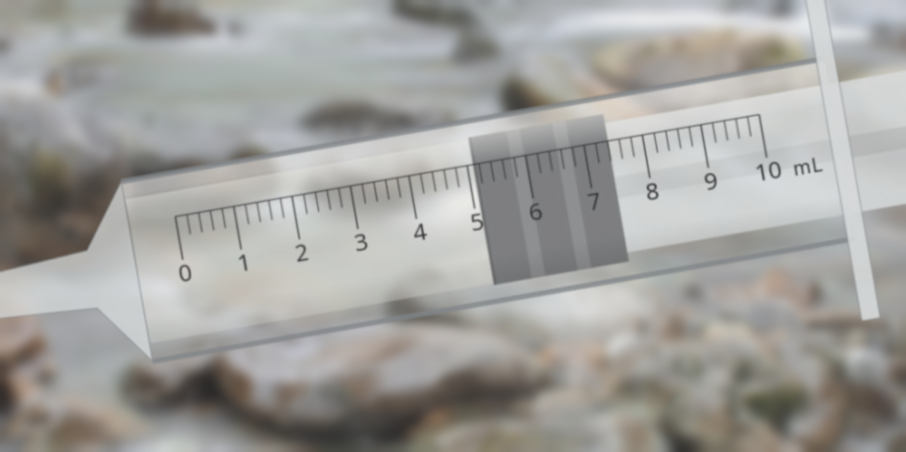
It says {"value": 5.1, "unit": "mL"}
